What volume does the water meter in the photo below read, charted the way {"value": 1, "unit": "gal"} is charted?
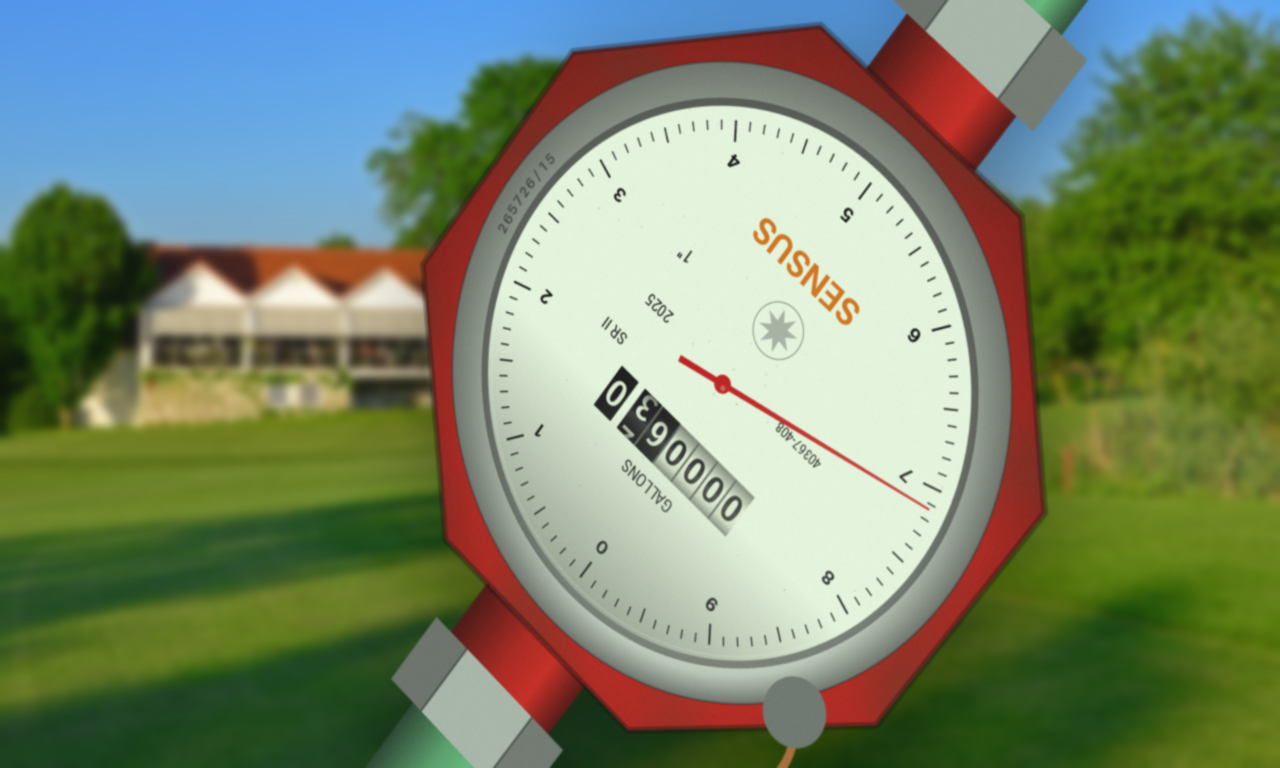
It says {"value": 627.1, "unit": "gal"}
